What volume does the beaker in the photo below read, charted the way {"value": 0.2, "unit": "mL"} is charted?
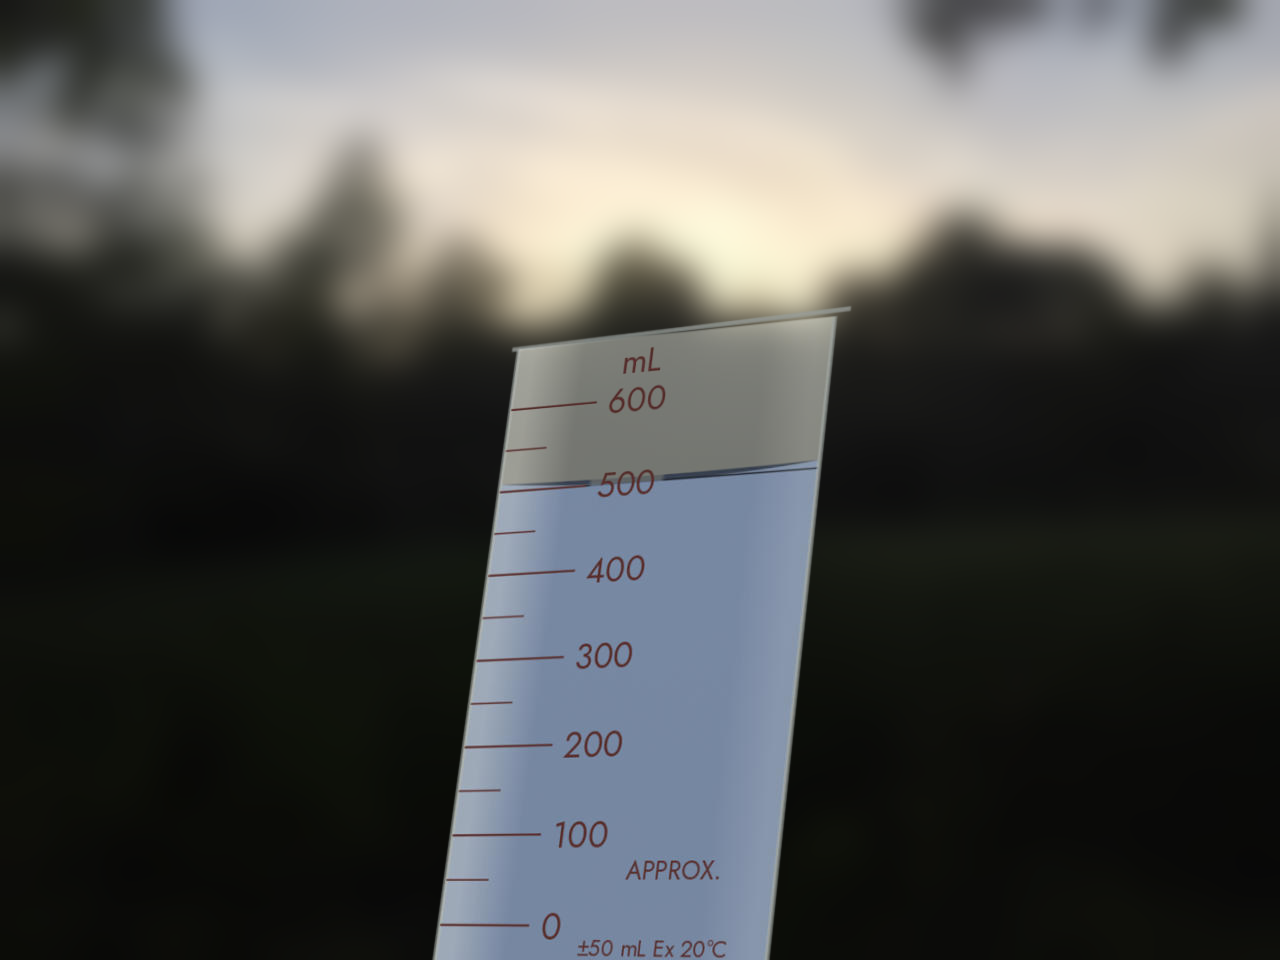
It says {"value": 500, "unit": "mL"}
